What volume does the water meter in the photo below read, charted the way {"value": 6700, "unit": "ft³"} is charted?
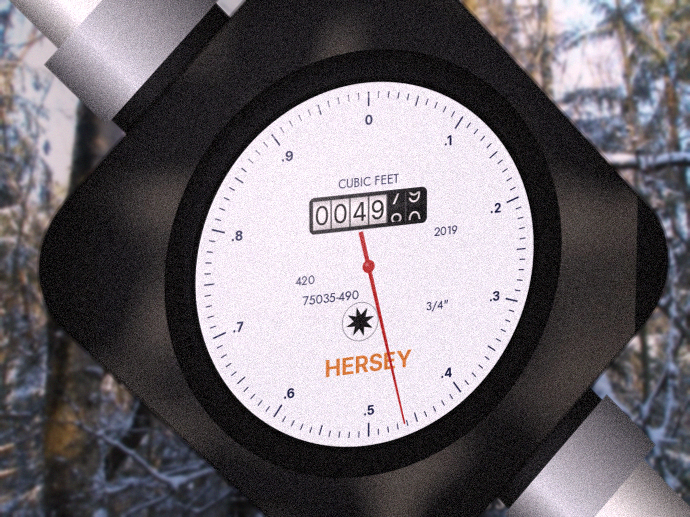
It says {"value": 4979.46, "unit": "ft³"}
